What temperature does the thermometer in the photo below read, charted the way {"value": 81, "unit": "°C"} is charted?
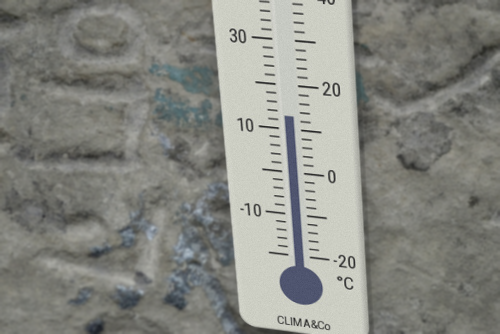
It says {"value": 13, "unit": "°C"}
